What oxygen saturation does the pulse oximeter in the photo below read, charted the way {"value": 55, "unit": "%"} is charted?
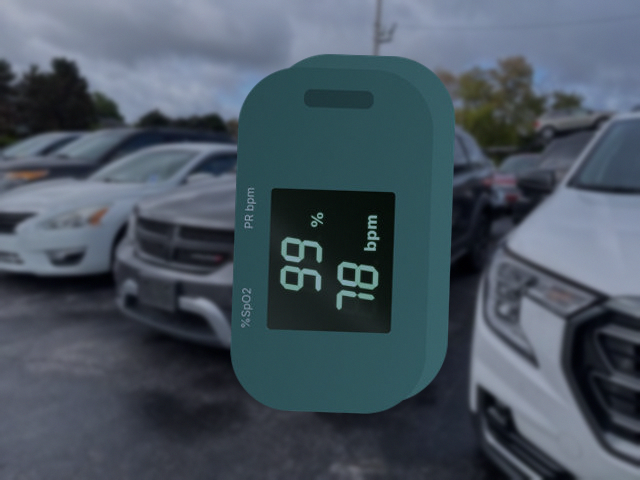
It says {"value": 99, "unit": "%"}
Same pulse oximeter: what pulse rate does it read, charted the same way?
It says {"value": 78, "unit": "bpm"}
